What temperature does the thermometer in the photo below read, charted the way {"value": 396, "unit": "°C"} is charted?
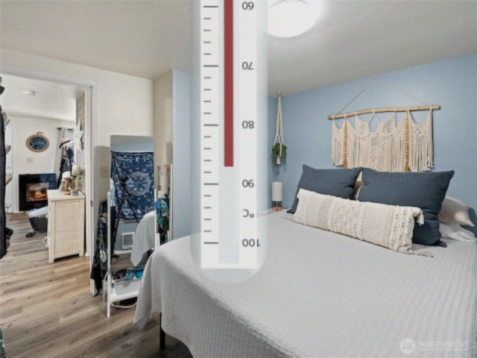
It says {"value": 87, "unit": "°C"}
